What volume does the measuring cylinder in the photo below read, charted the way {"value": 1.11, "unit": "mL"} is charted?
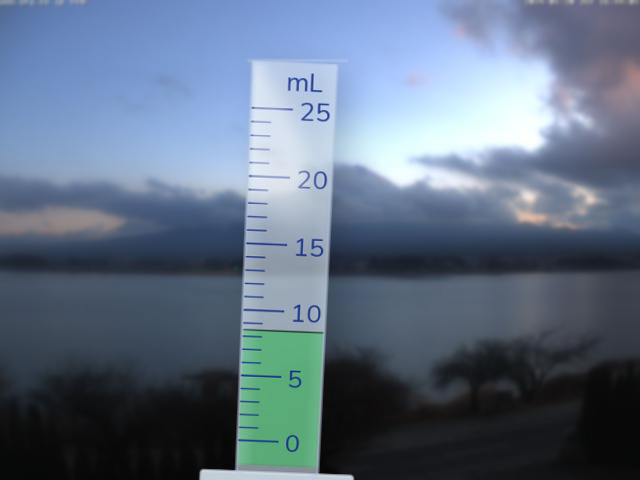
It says {"value": 8.5, "unit": "mL"}
